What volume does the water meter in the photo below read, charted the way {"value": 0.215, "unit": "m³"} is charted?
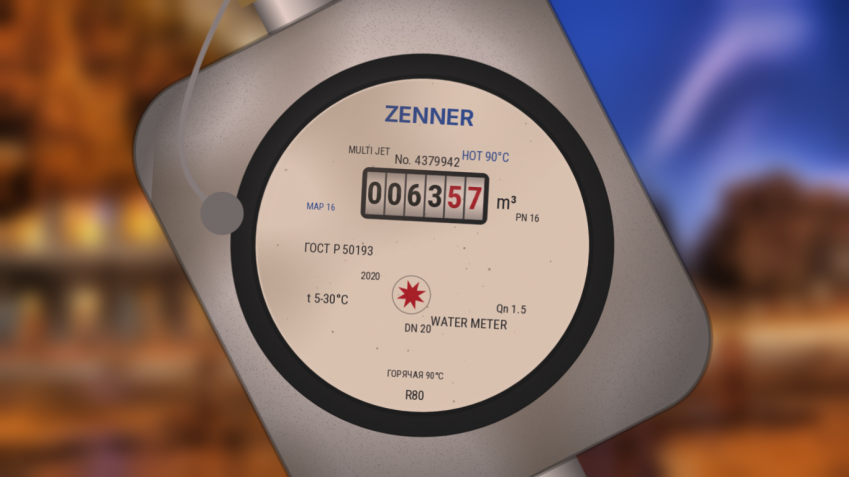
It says {"value": 63.57, "unit": "m³"}
